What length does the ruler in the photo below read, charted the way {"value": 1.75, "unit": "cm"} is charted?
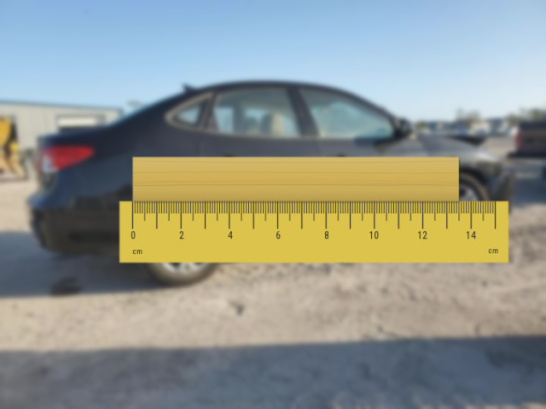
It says {"value": 13.5, "unit": "cm"}
